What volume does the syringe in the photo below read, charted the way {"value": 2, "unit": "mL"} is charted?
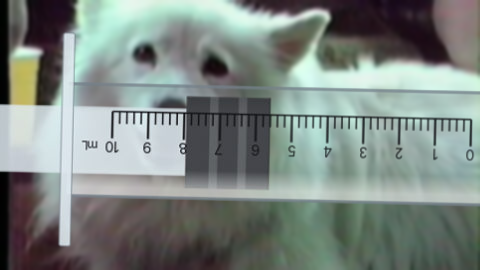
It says {"value": 5.6, "unit": "mL"}
